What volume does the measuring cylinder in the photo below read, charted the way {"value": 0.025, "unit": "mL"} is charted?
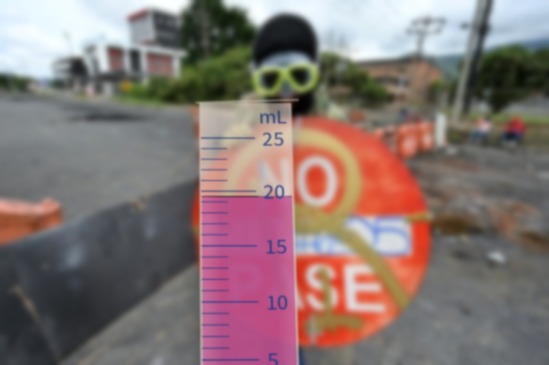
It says {"value": 19.5, "unit": "mL"}
